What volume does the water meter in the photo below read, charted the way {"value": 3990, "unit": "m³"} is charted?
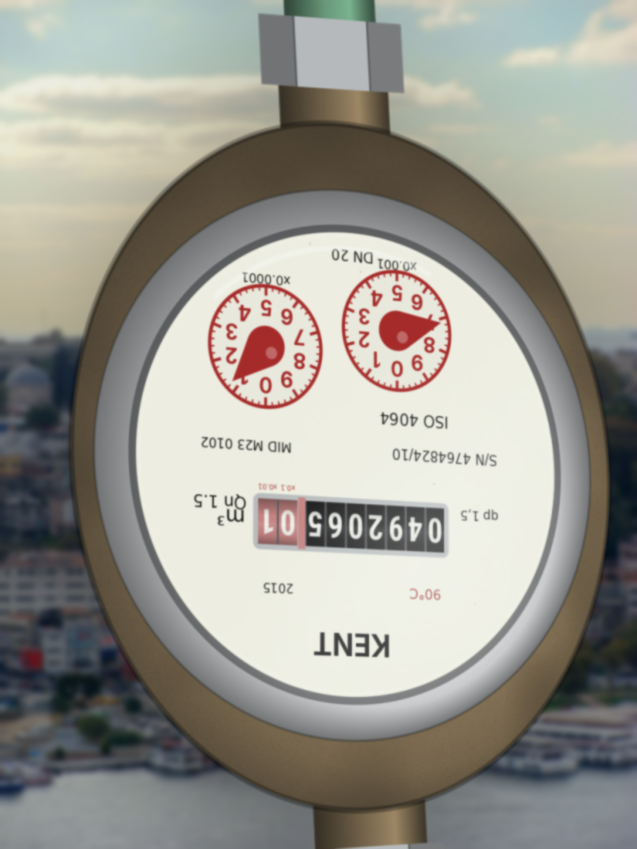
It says {"value": 492065.0171, "unit": "m³"}
